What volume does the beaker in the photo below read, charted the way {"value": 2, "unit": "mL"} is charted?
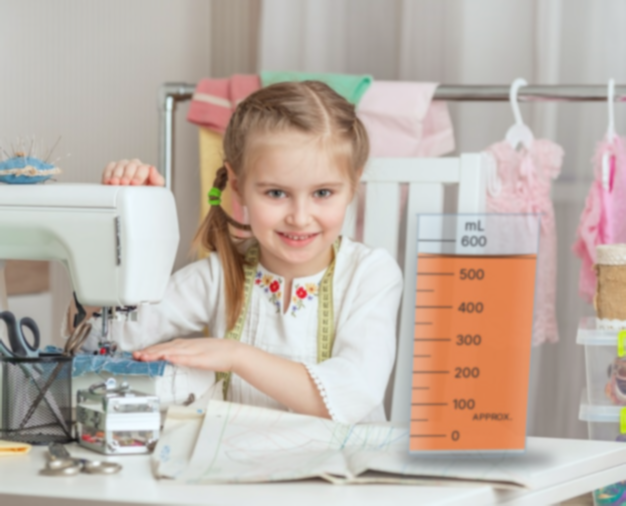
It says {"value": 550, "unit": "mL"}
